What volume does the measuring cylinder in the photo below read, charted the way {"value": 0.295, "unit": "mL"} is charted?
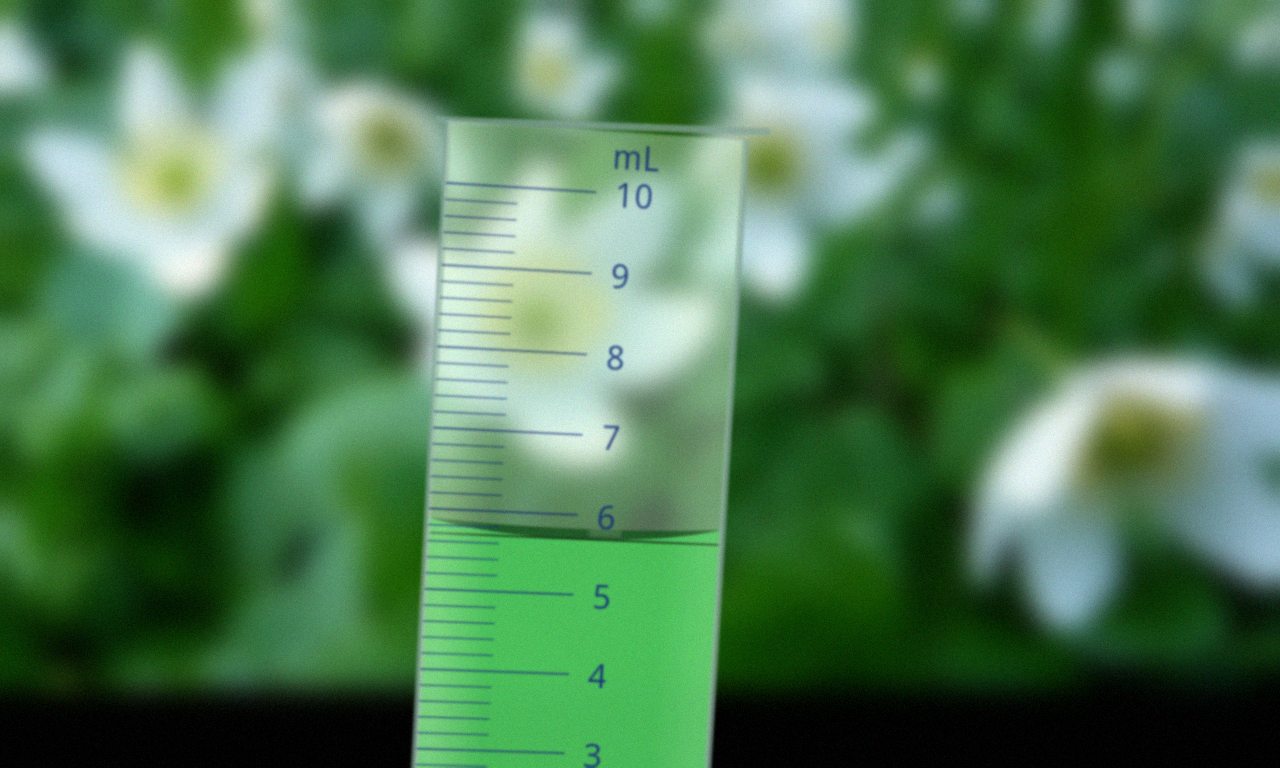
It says {"value": 5.7, "unit": "mL"}
